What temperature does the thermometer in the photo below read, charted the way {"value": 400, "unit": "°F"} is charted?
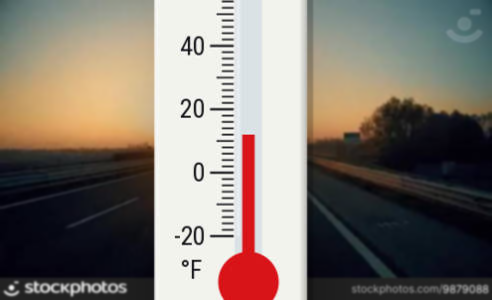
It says {"value": 12, "unit": "°F"}
